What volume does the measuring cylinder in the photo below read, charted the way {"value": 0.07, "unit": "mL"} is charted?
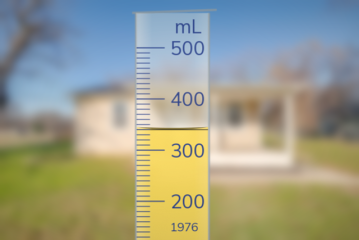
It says {"value": 340, "unit": "mL"}
